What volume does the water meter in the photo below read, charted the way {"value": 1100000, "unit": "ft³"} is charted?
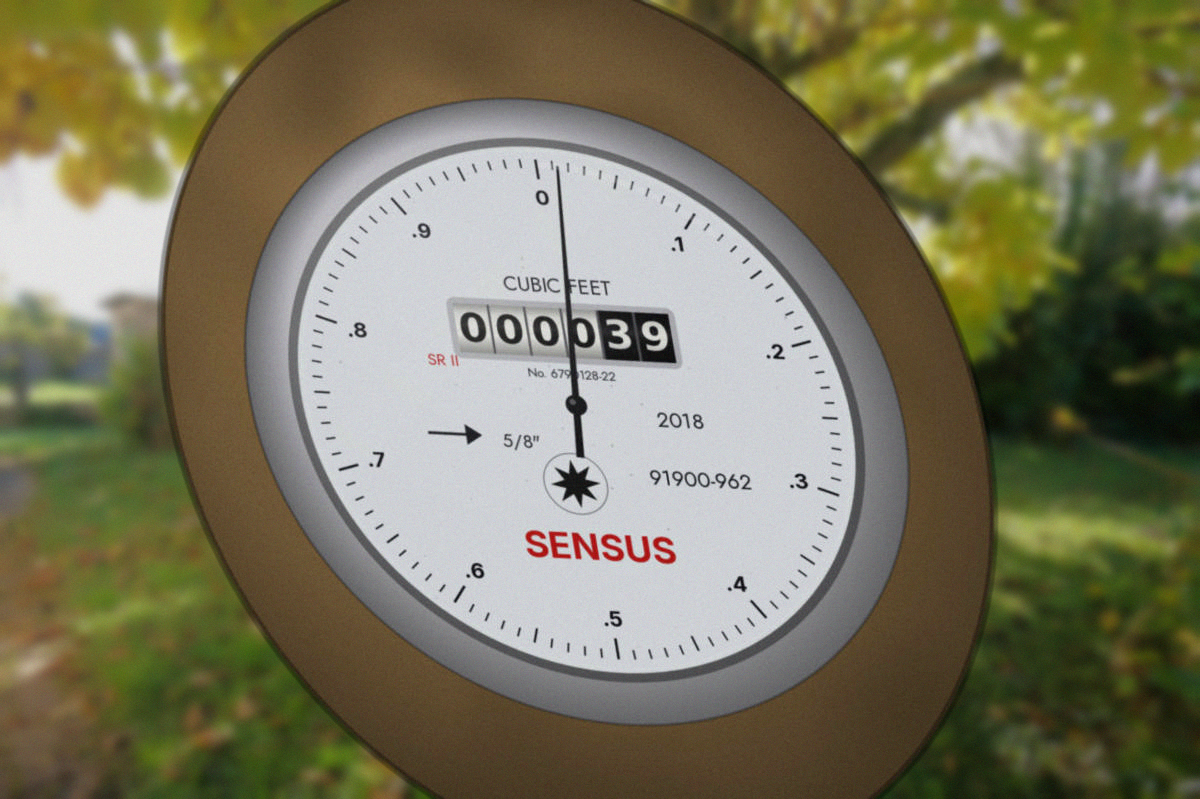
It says {"value": 39.01, "unit": "ft³"}
